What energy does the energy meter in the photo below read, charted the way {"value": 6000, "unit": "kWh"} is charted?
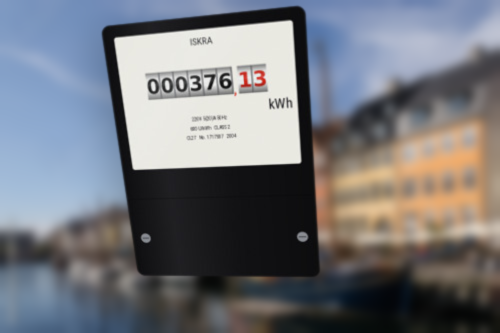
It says {"value": 376.13, "unit": "kWh"}
